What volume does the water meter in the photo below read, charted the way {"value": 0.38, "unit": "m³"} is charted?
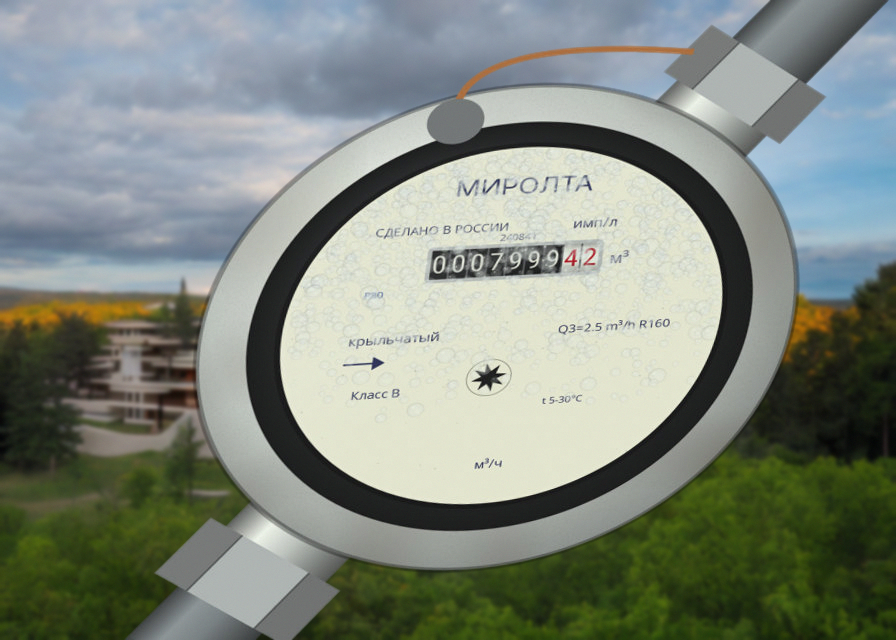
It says {"value": 7999.42, "unit": "m³"}
